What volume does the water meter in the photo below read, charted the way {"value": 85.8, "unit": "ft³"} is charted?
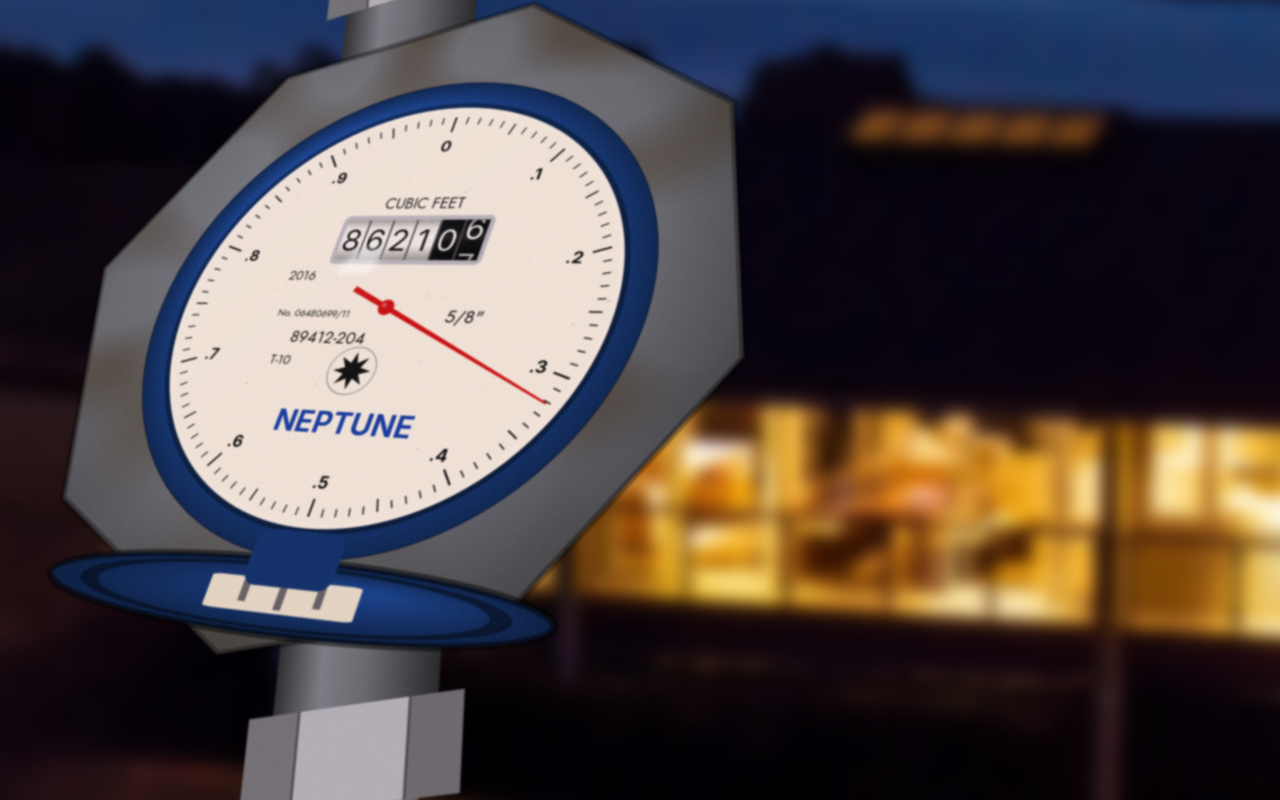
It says {"value": 862106.32, "unit": "ft³"}
